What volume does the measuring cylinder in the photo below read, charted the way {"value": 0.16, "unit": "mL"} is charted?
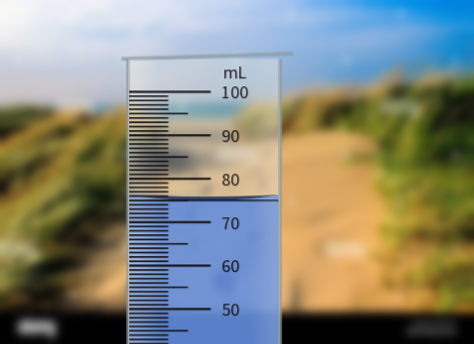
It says {"value": 75, "unit": "mL"}
